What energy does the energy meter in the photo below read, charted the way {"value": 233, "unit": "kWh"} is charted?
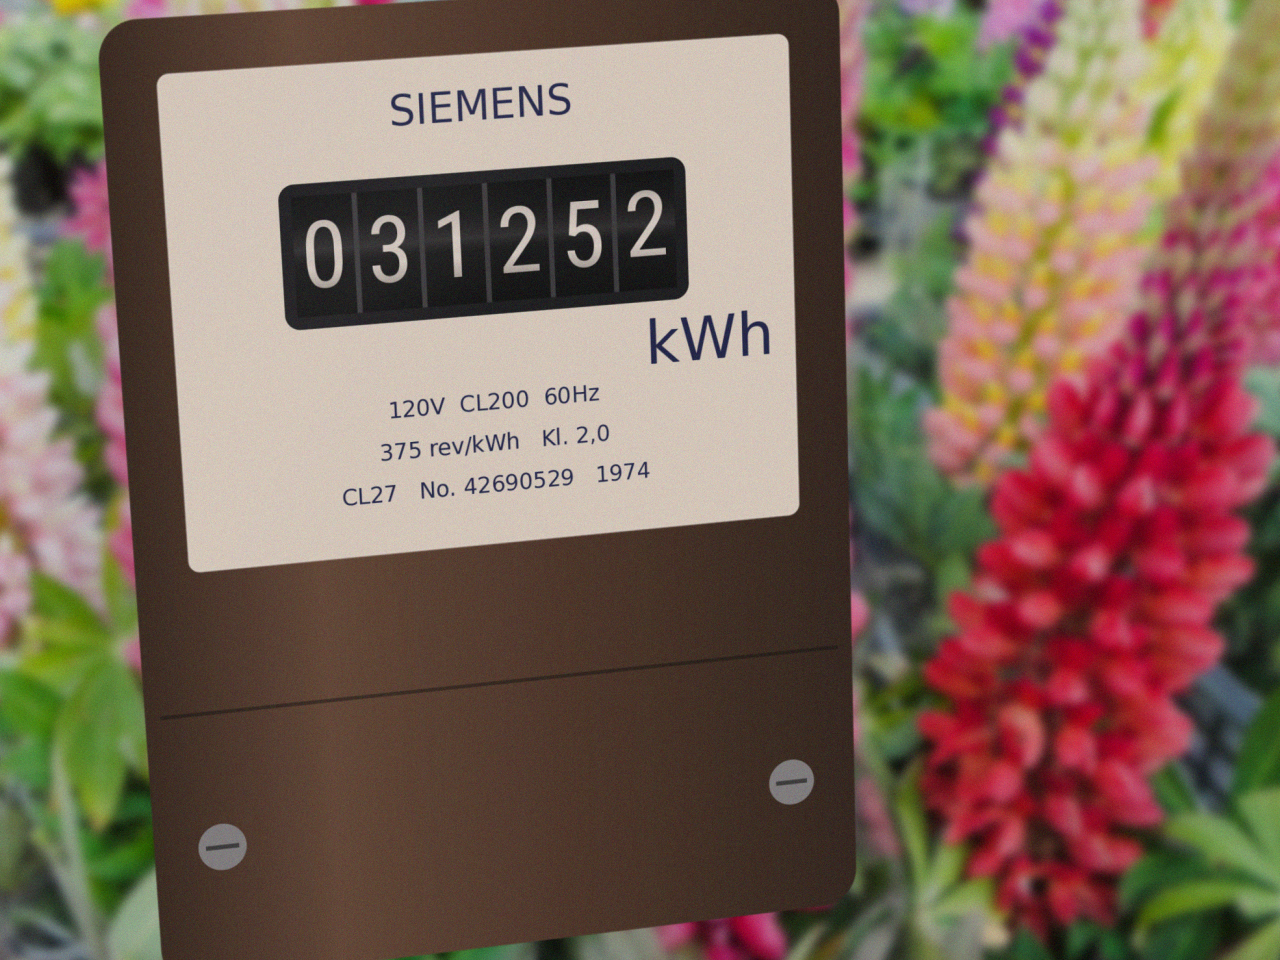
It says {"value": 31252, "unit": "kWh"}
